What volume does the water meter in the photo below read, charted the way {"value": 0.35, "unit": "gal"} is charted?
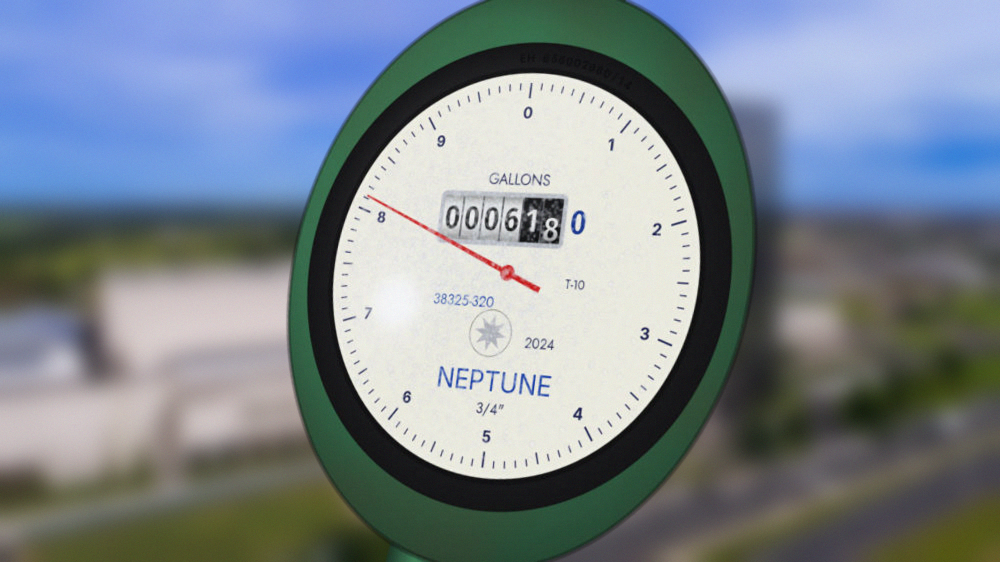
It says {"value": 6178.1, "unit": "gal"}
